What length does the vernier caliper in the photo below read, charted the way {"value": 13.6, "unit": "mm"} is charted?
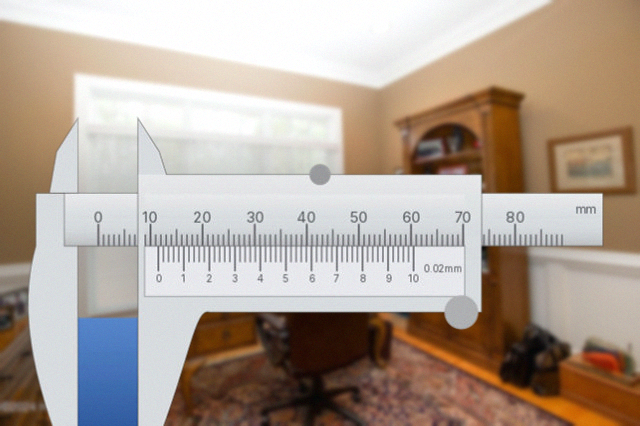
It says {"value": 11.5, "unit": "mm"}
